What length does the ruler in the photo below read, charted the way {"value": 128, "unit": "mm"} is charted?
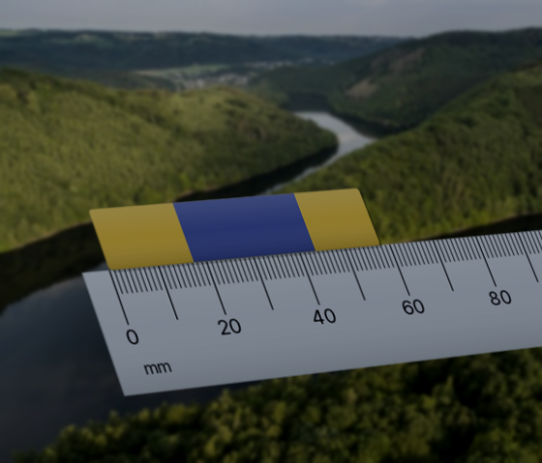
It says {"value": 58, "unit": "mm"}
